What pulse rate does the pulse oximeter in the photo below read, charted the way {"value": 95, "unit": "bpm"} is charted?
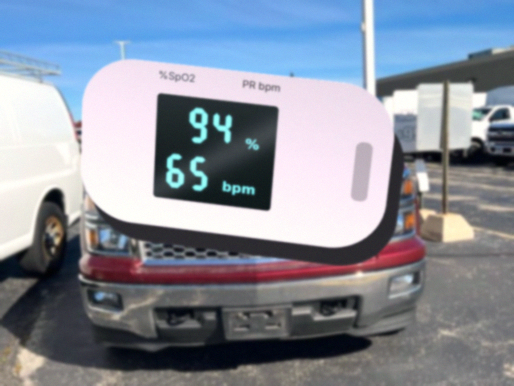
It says {"value": 65, "unit": "bpm"}
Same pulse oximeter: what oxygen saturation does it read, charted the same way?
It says {"value": 94, "unit": "%"}
